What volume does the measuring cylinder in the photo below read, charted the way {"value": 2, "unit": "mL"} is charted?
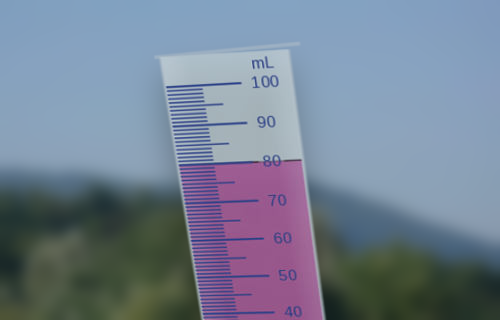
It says {"value": 80, "unit": "mL"}
